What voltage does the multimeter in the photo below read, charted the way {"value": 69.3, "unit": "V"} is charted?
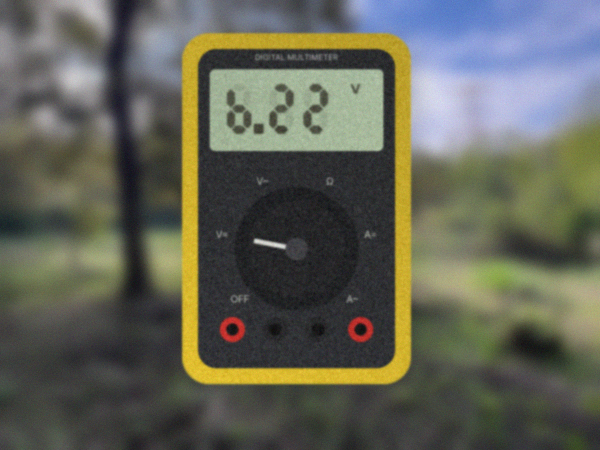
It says {"value": 6.22, "unit": "V"}
